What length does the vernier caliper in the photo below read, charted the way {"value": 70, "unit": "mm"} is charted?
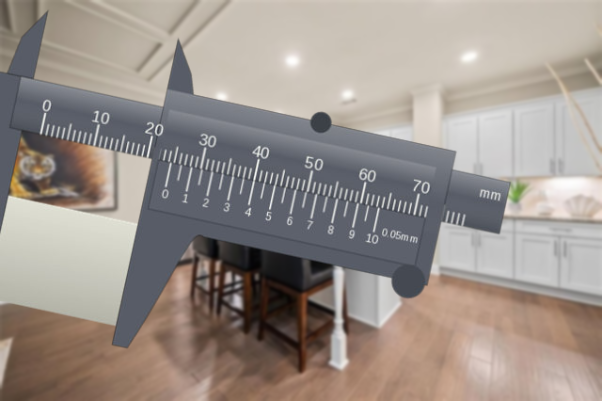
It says {"value": 24.4, "unit": "mm"}
